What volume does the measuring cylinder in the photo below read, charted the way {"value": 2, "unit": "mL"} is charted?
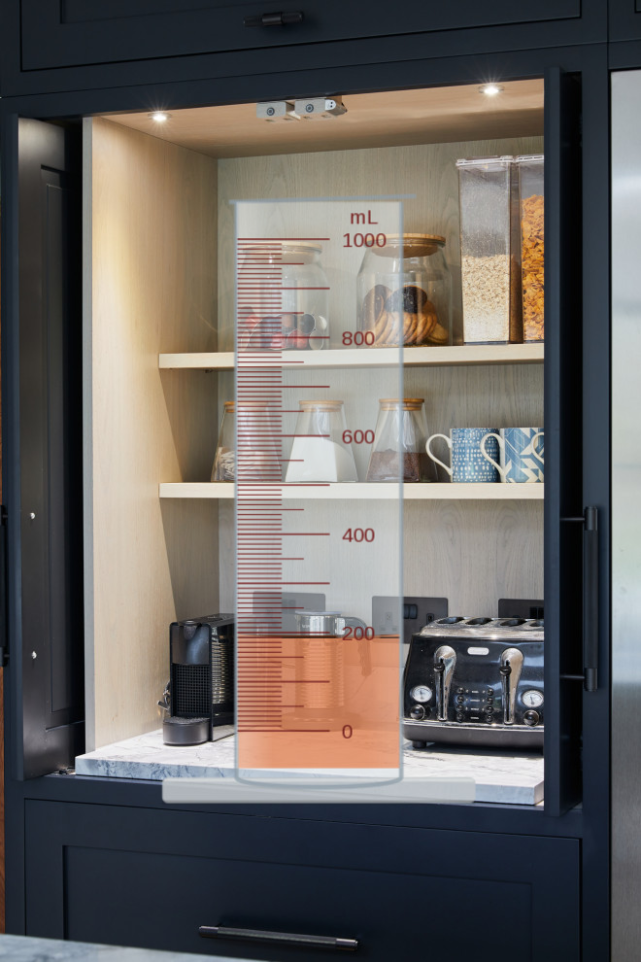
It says {"value": 190, "unit": "mL"}
